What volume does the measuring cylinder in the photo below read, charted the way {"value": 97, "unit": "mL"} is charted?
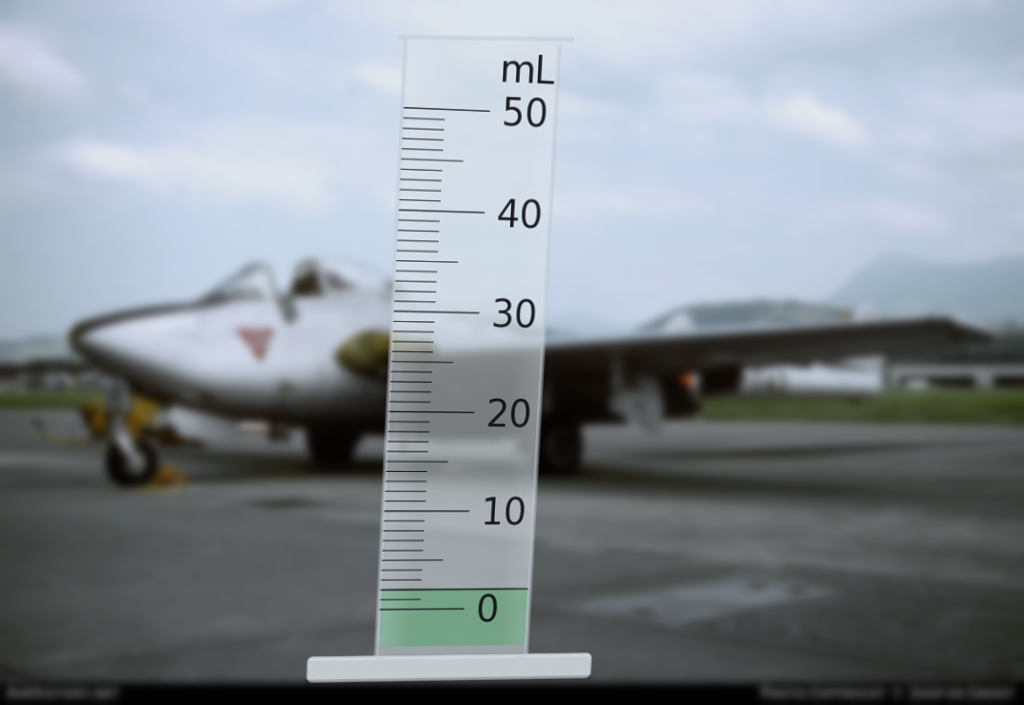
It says {"value": 2, "unit": "mL"}
